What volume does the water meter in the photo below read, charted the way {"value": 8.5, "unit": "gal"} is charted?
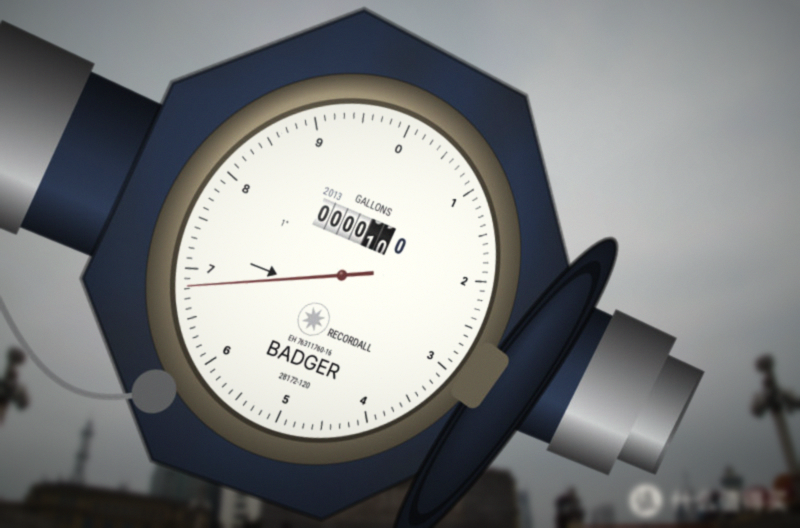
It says {"value": 96.8, "unit": "gal"}
